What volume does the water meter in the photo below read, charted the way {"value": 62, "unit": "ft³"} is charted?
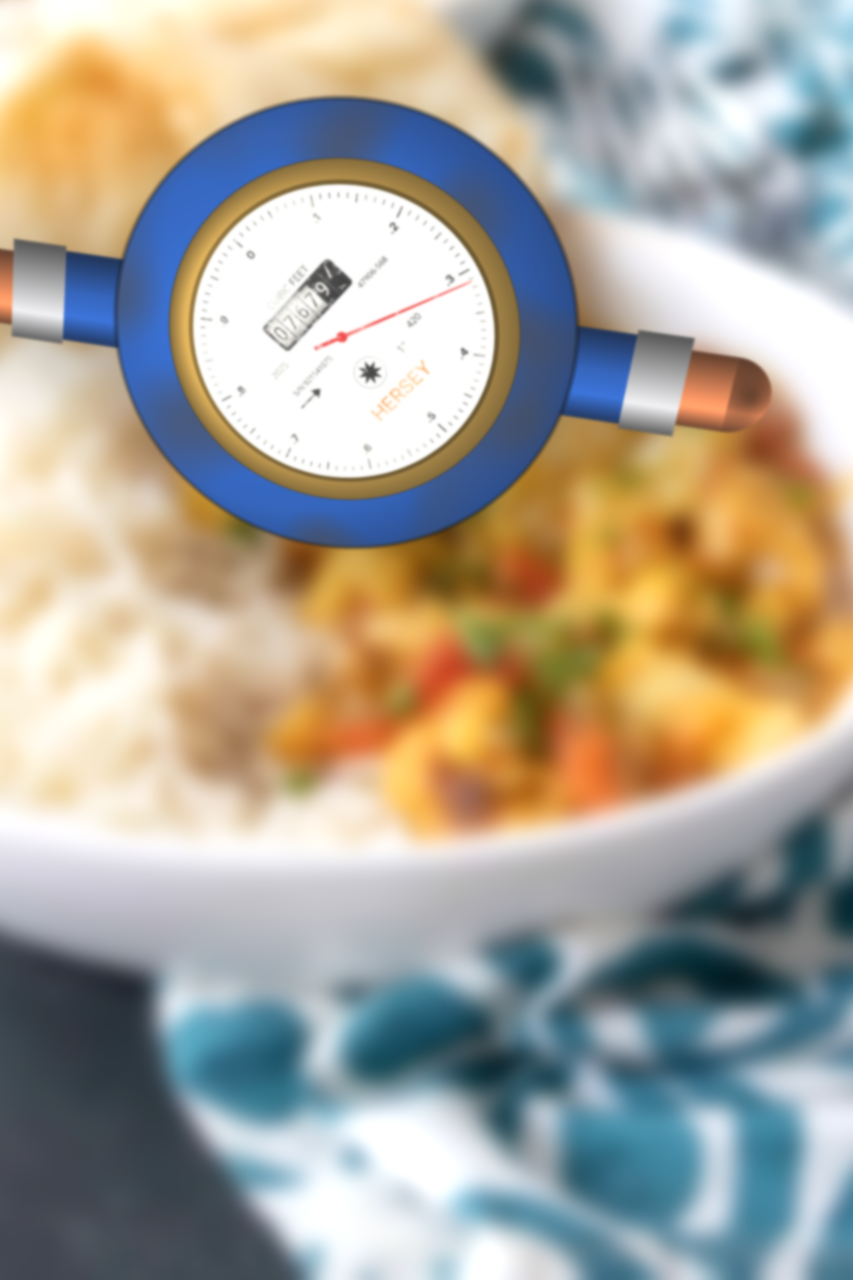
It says {"value": 76797.31, "unit": "ft³"}
